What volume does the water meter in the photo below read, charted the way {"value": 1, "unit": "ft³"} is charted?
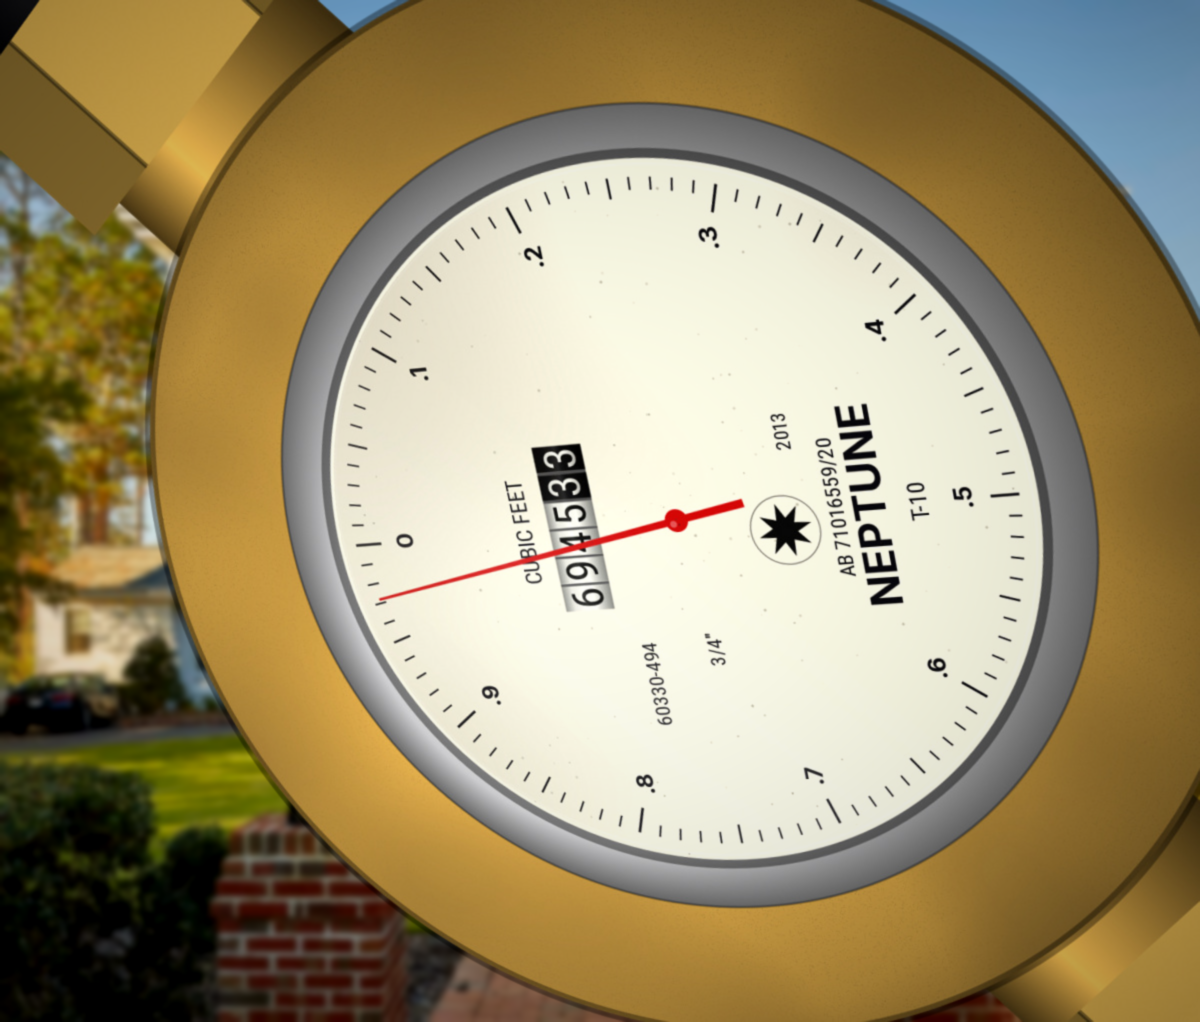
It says {"value": 694532.97, "unit": "ft³"}
